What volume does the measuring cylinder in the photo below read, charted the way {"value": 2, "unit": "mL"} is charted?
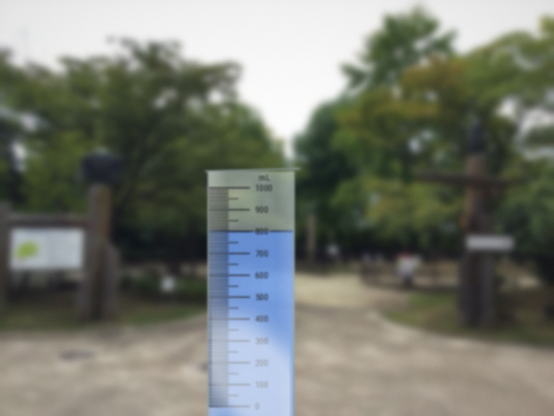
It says {"value": 800, "unit": "mL"}
